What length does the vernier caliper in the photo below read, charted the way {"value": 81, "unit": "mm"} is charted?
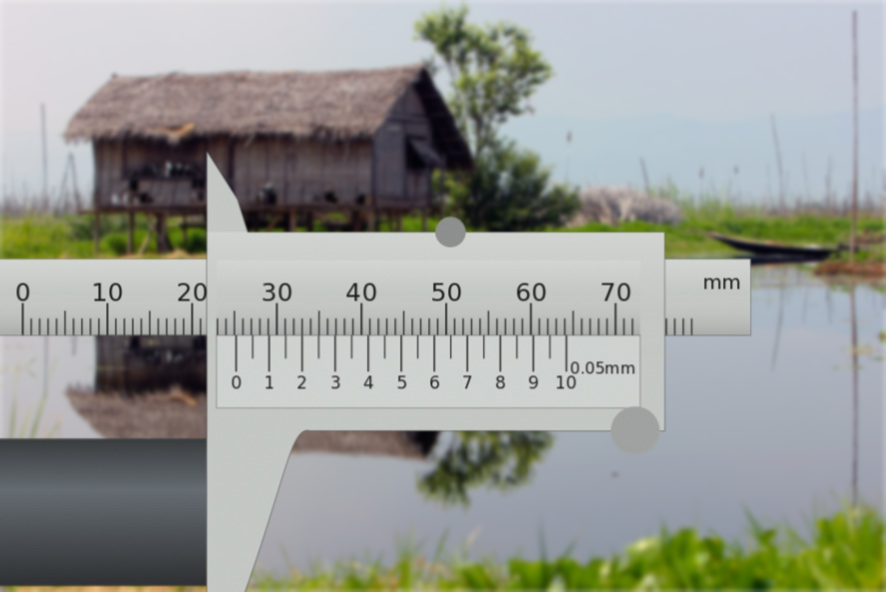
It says {"value": 25.2, "unit": "mm"}
